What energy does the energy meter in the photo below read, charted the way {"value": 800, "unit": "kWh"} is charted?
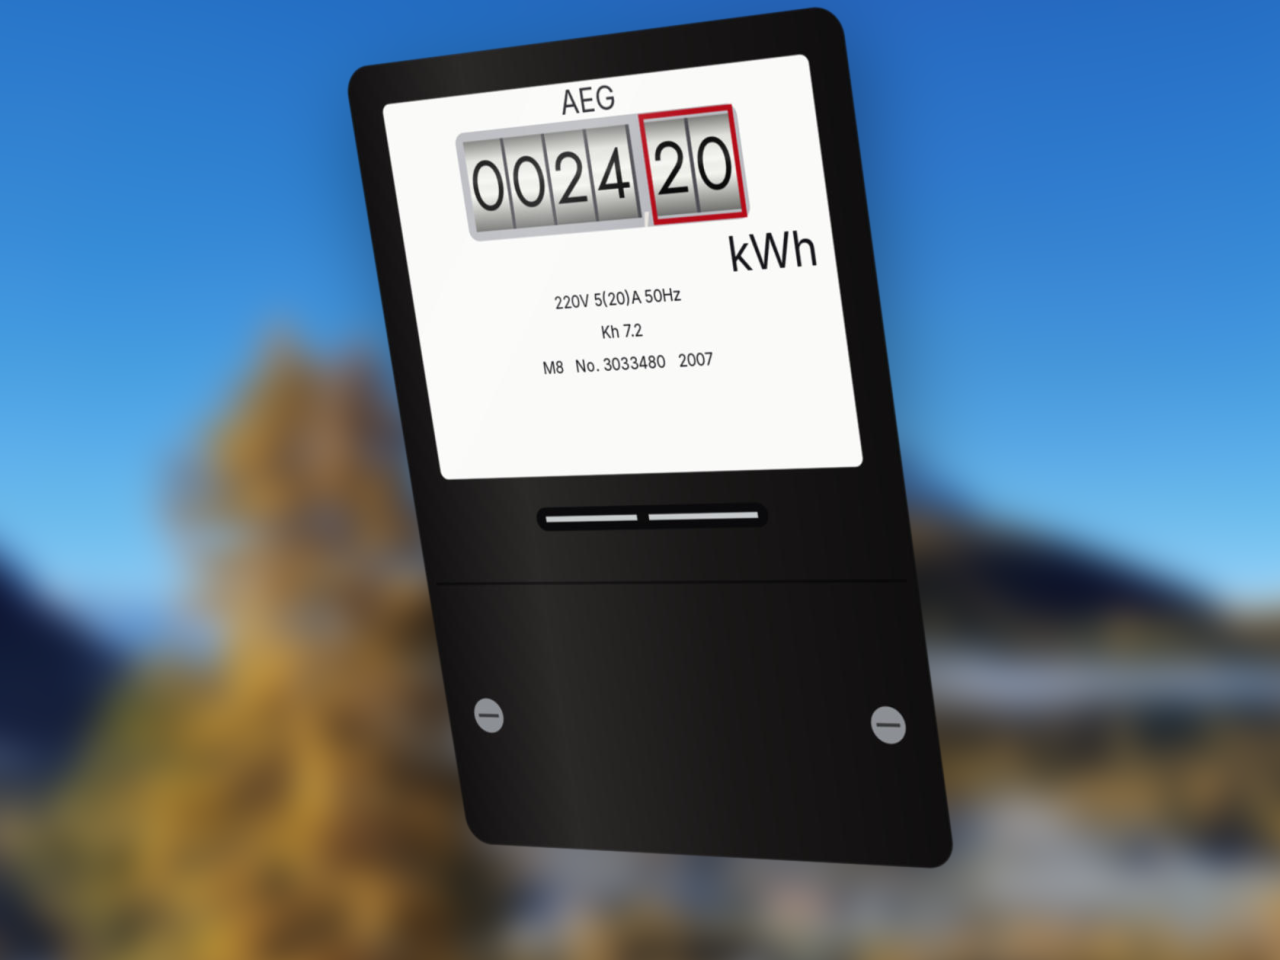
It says {"value": 24.20, "unit": "kWh"}
